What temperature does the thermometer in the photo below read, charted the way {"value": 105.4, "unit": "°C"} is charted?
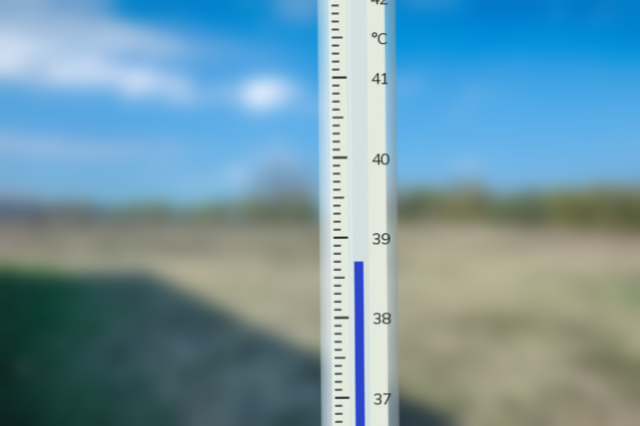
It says {"value": 38.7, "unit": "°C"}
